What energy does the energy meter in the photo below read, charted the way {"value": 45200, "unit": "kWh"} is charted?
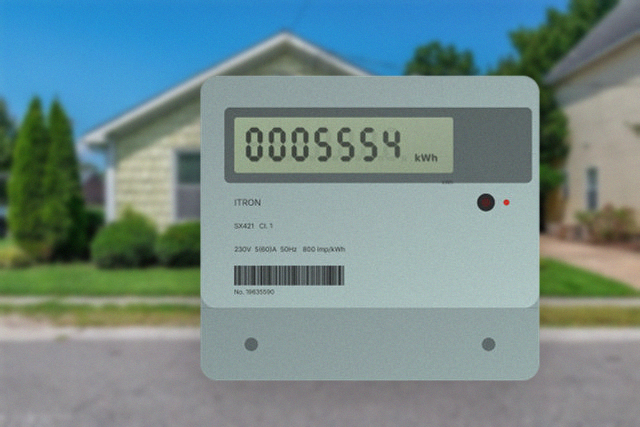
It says {"value": 5554, "unit": "kWh"}
